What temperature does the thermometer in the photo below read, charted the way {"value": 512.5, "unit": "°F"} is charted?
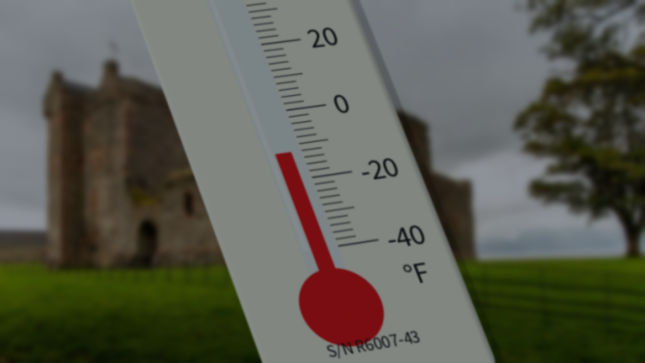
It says {"value": -12, "unit": "°F"}
